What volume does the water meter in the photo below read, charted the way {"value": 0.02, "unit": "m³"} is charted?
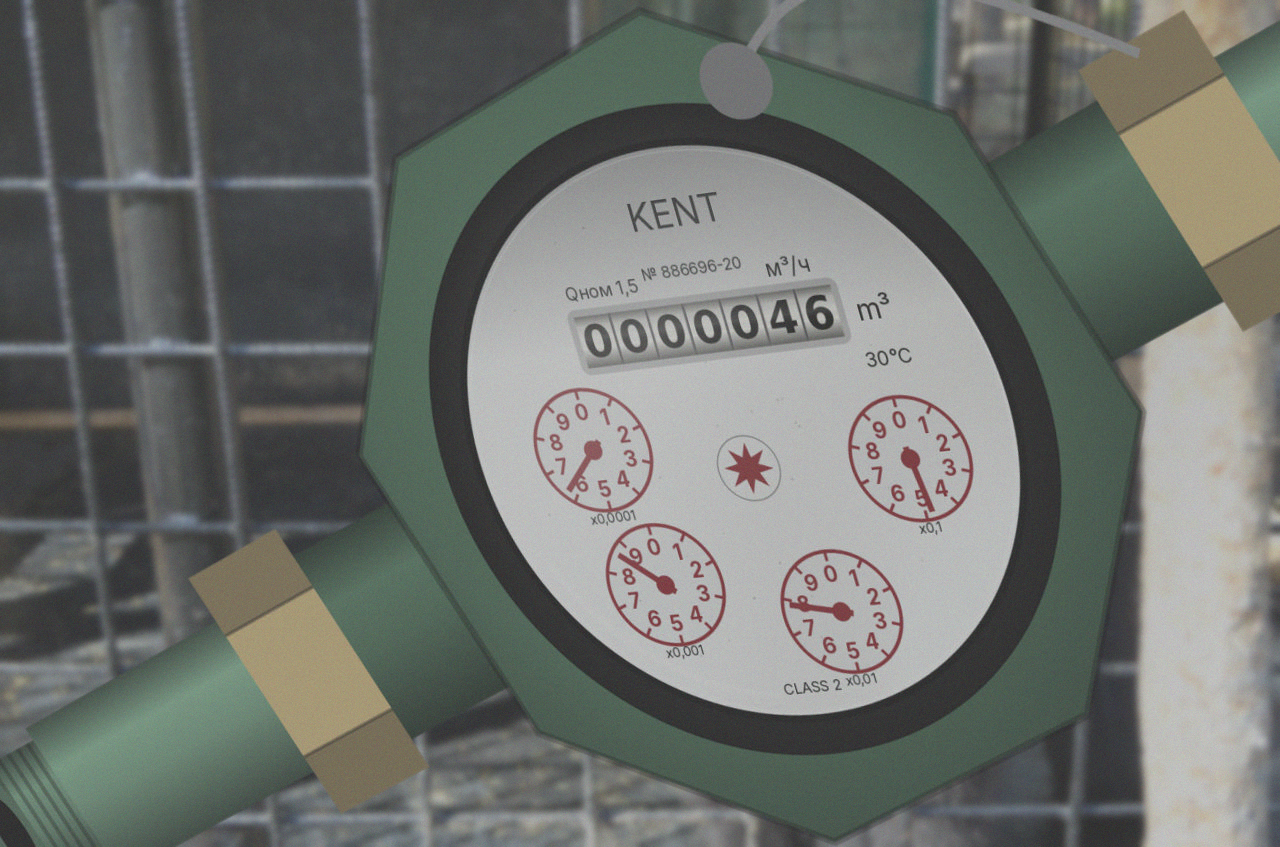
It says {"value": 46.4786, "unit": "m³"}
